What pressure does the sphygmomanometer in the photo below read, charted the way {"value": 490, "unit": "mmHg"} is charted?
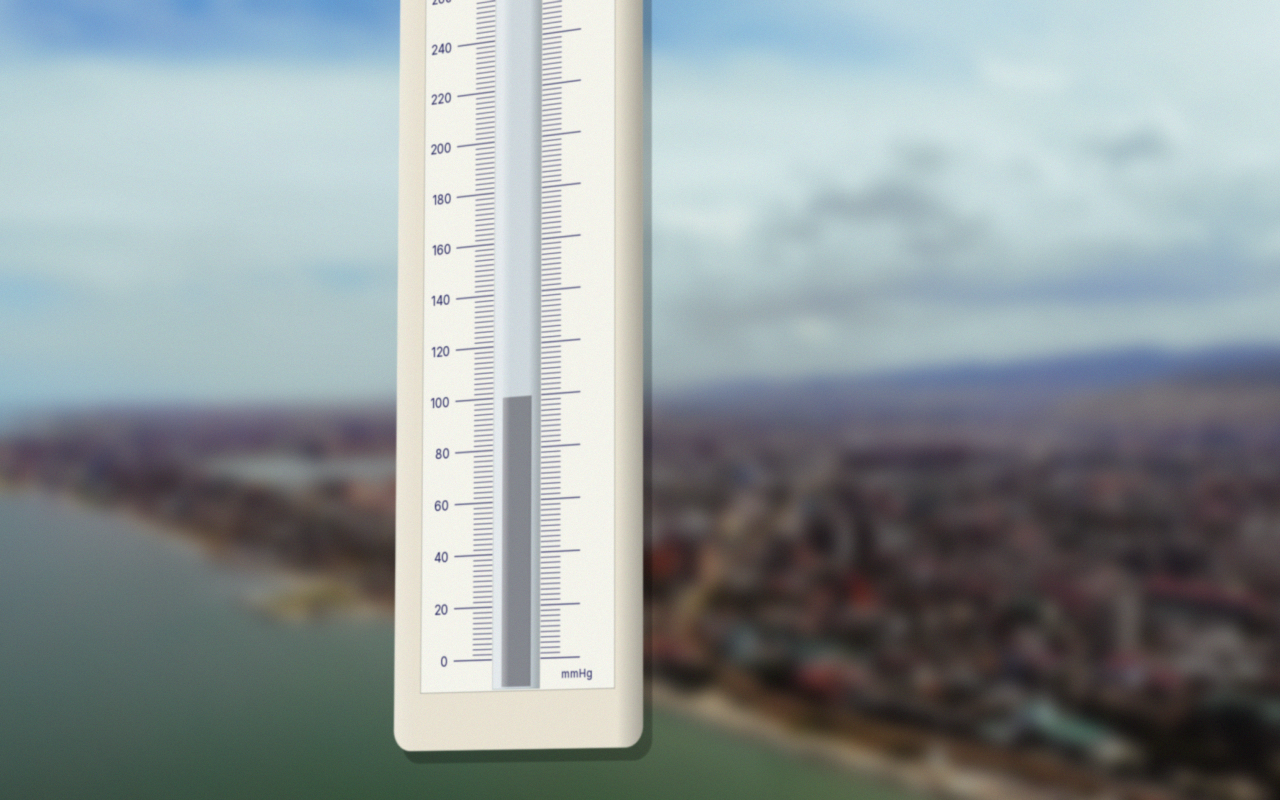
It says {"value": 100, "unit": "mmHg"}
